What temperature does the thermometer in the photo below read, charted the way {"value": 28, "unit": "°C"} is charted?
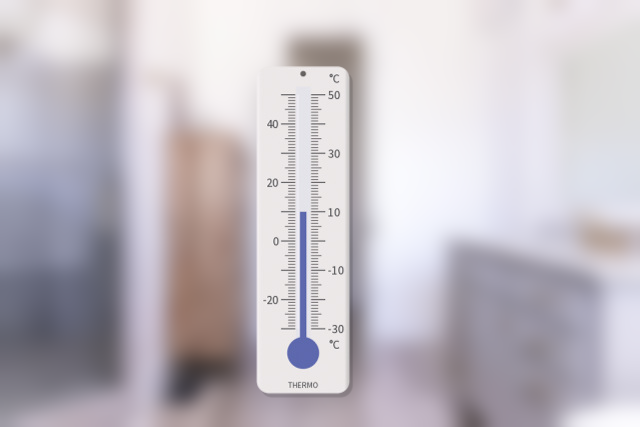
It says {"value": 10, "unit": "°C"}
